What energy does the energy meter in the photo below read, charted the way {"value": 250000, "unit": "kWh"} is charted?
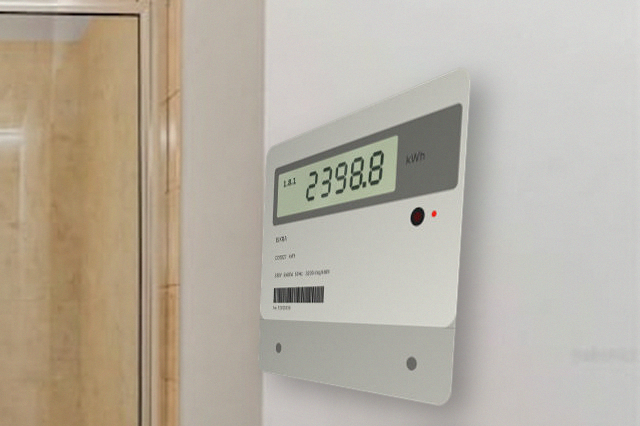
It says {"value": 2398.8, "unit": "kWh"}
